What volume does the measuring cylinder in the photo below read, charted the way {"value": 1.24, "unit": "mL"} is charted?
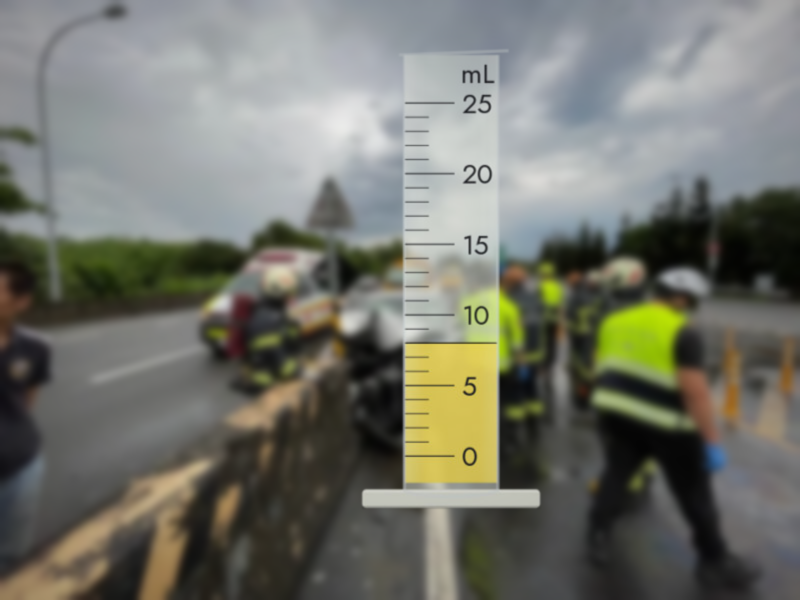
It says {"value": 8, "unit": "mL"}
